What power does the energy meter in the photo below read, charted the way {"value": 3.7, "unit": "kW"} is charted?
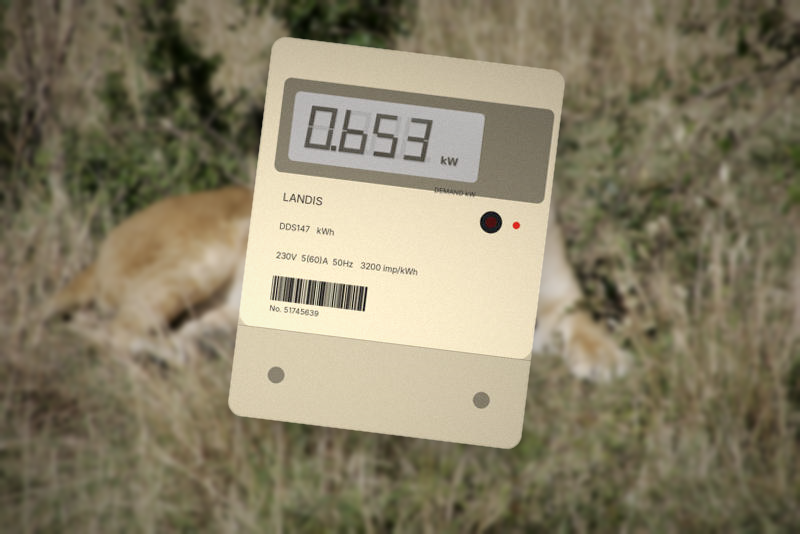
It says {"value": 0.653, "unit": "kW"}
